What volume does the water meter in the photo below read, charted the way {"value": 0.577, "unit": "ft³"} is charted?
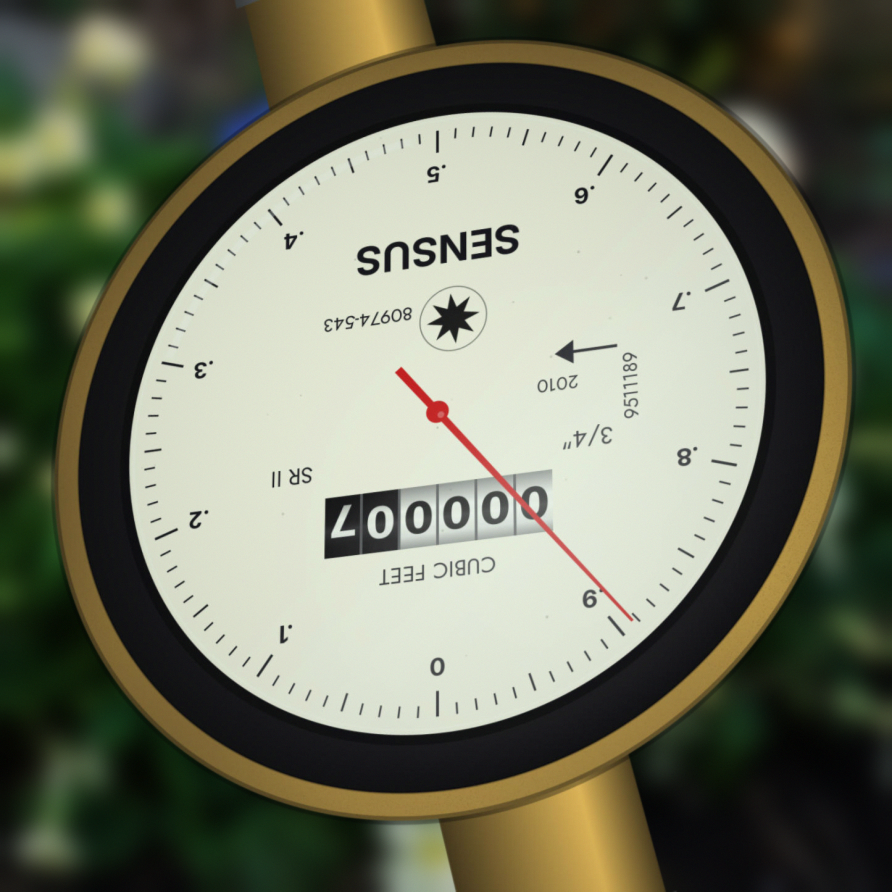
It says {"value": 6.89, "unit": "ft³"}
